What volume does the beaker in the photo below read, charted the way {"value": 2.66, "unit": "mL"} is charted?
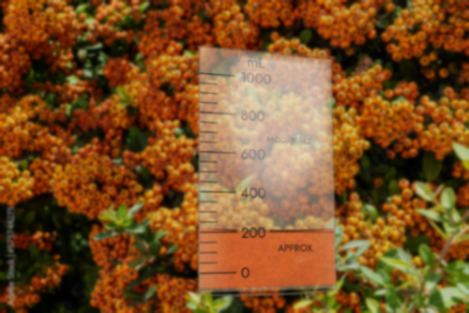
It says {"value": 200, "unit": "mL"}
